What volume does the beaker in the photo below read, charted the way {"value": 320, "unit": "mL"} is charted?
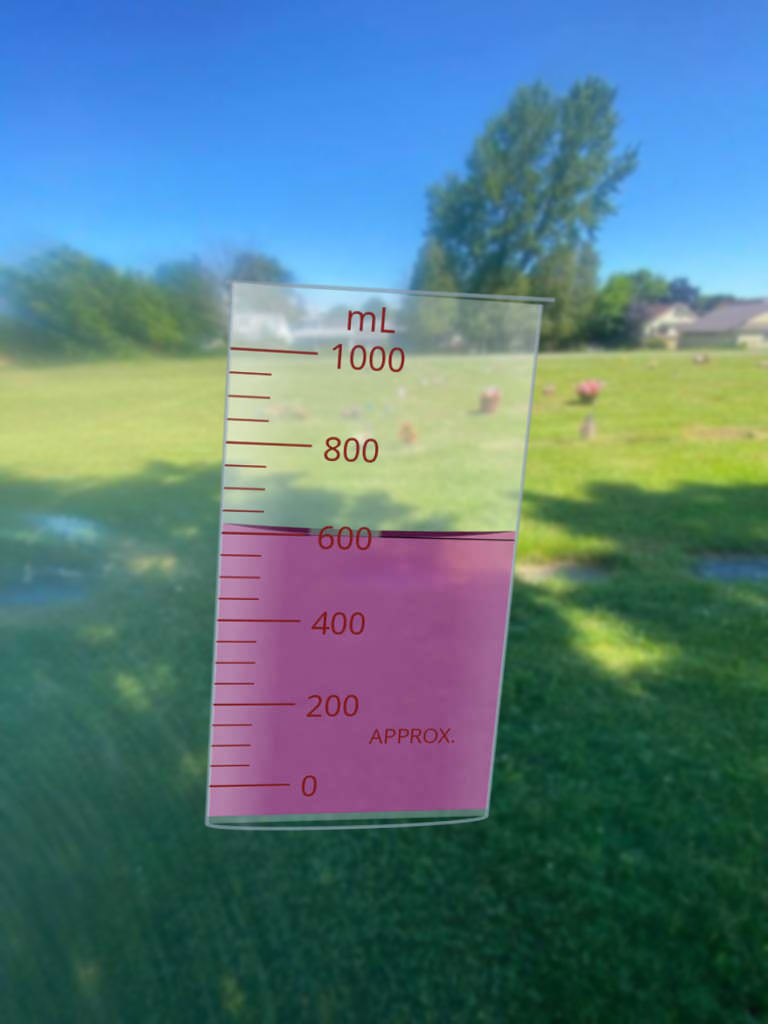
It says {"value": 600, "unit": "mL"}
